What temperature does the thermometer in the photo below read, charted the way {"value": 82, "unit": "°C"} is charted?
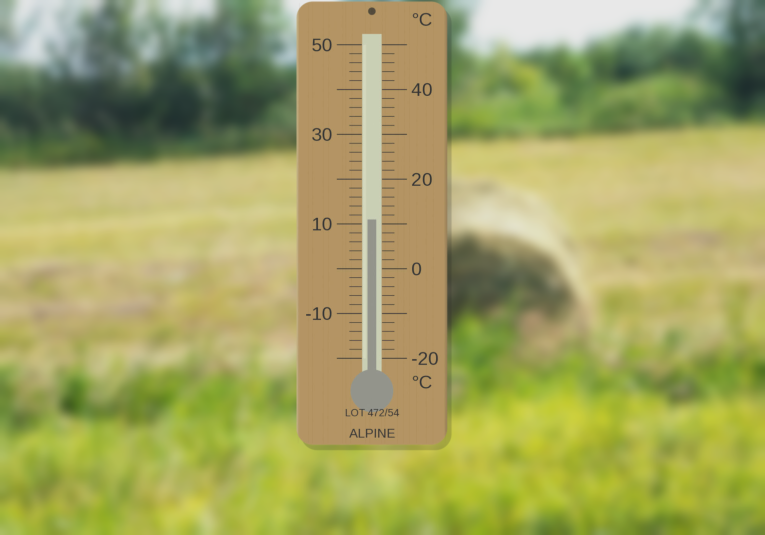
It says {"value": 11, "unit": "°C"}
